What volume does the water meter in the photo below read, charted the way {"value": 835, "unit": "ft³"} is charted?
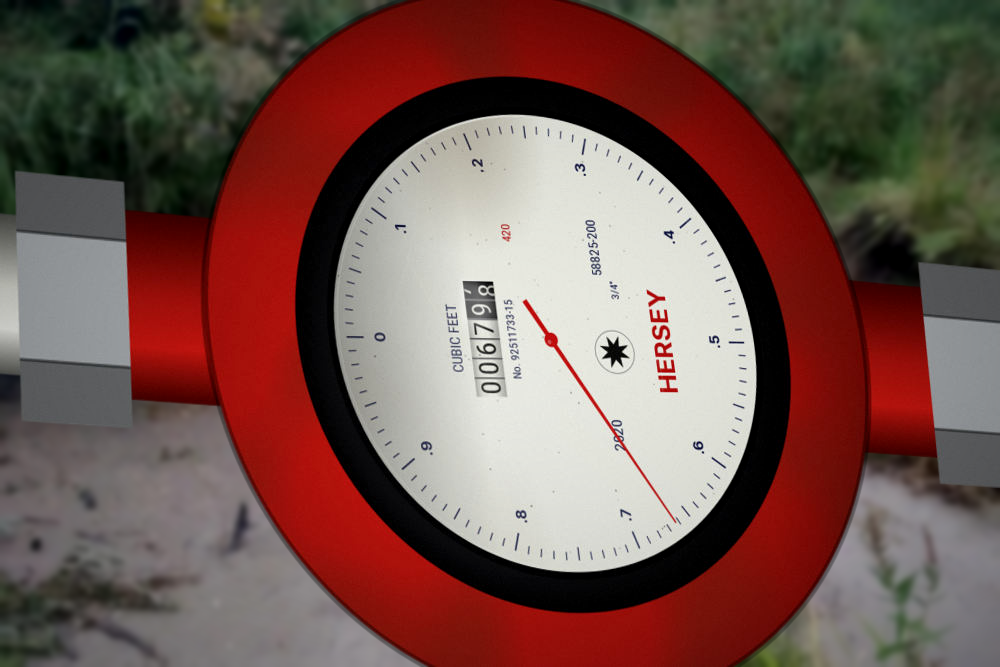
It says {"value": 6797.66, "unit": "ft³"}
